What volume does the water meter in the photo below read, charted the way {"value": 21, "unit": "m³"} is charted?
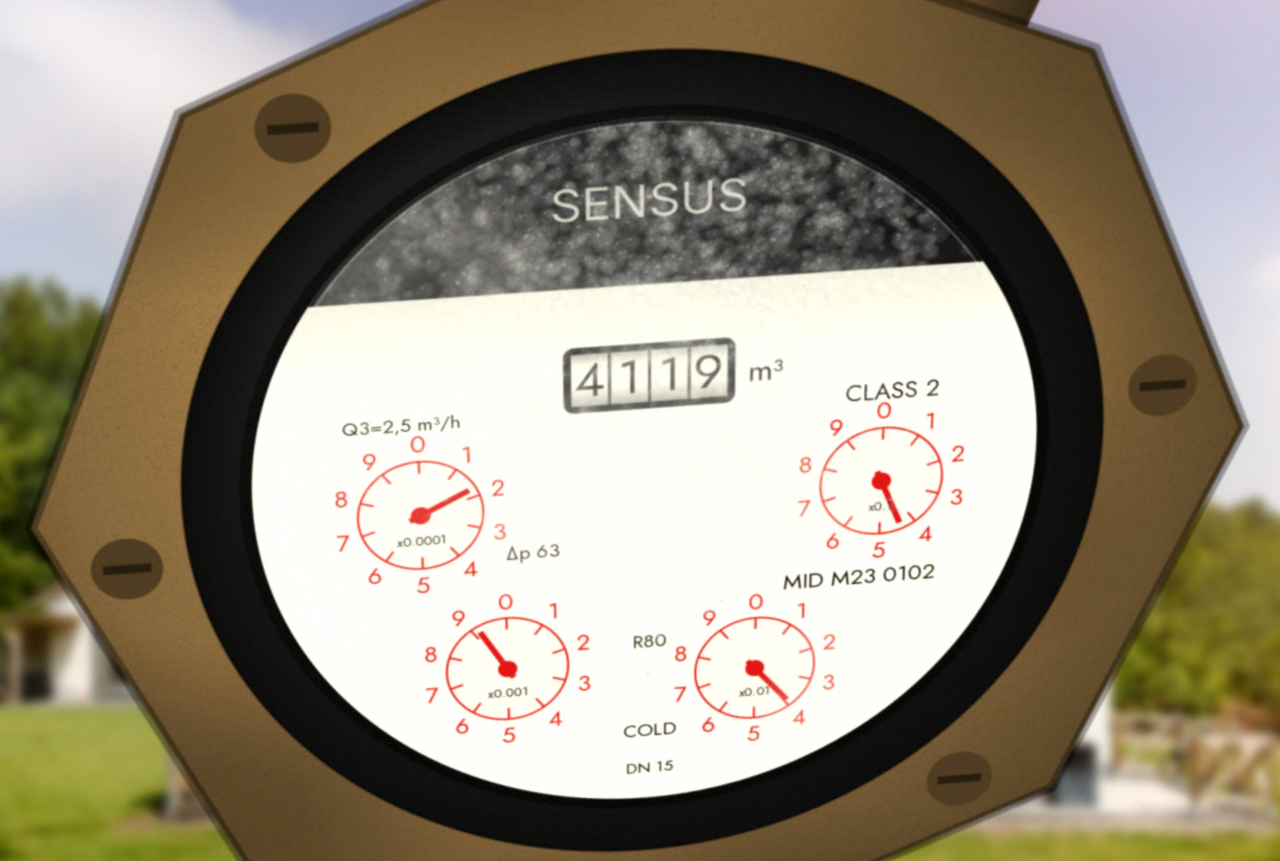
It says {"value": 4119.4391, "unit": "m³"}
